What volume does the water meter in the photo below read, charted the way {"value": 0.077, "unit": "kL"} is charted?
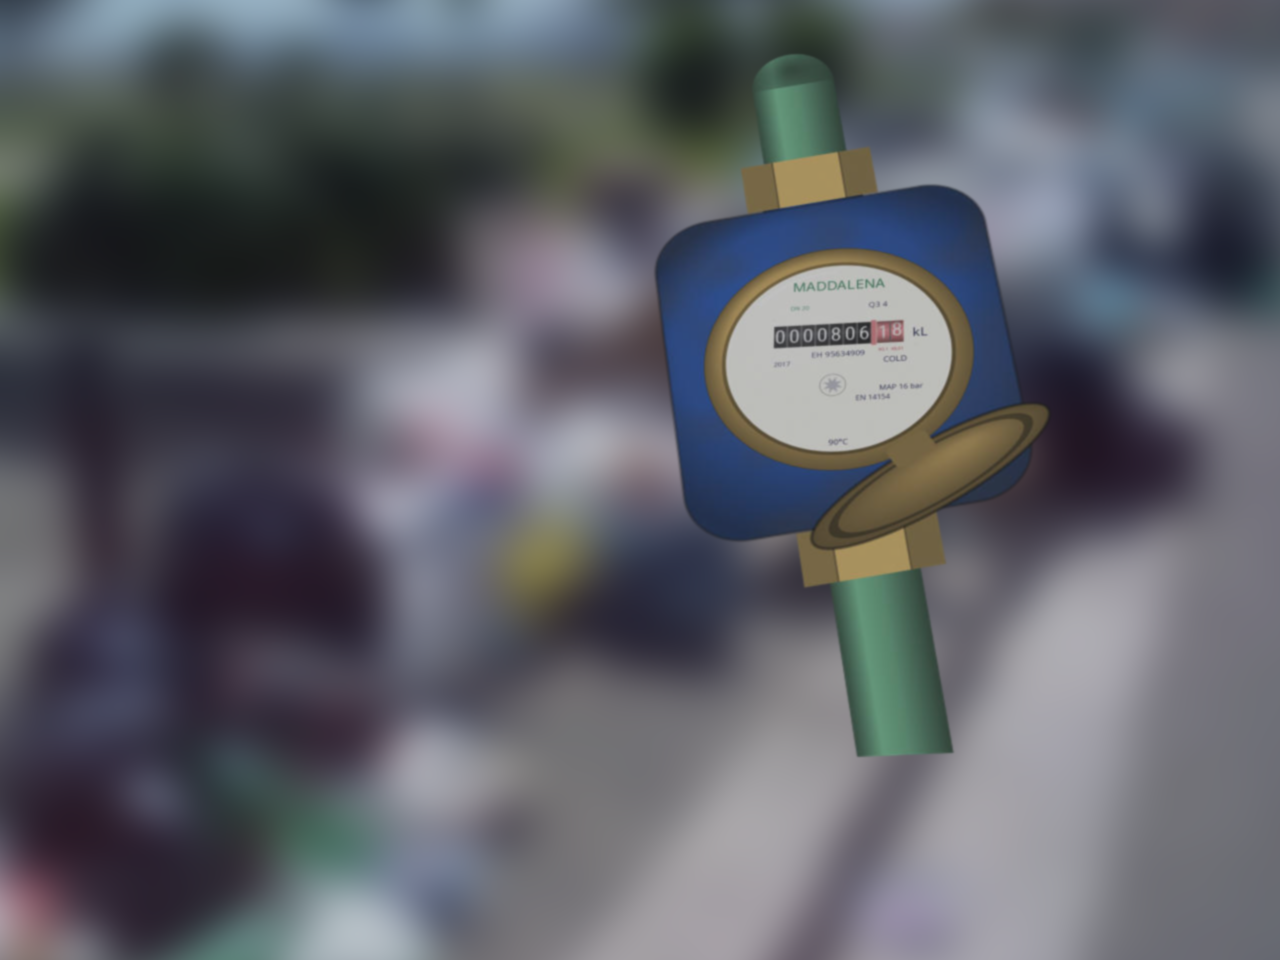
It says {"value": 806.18, "unit": "kL"}
